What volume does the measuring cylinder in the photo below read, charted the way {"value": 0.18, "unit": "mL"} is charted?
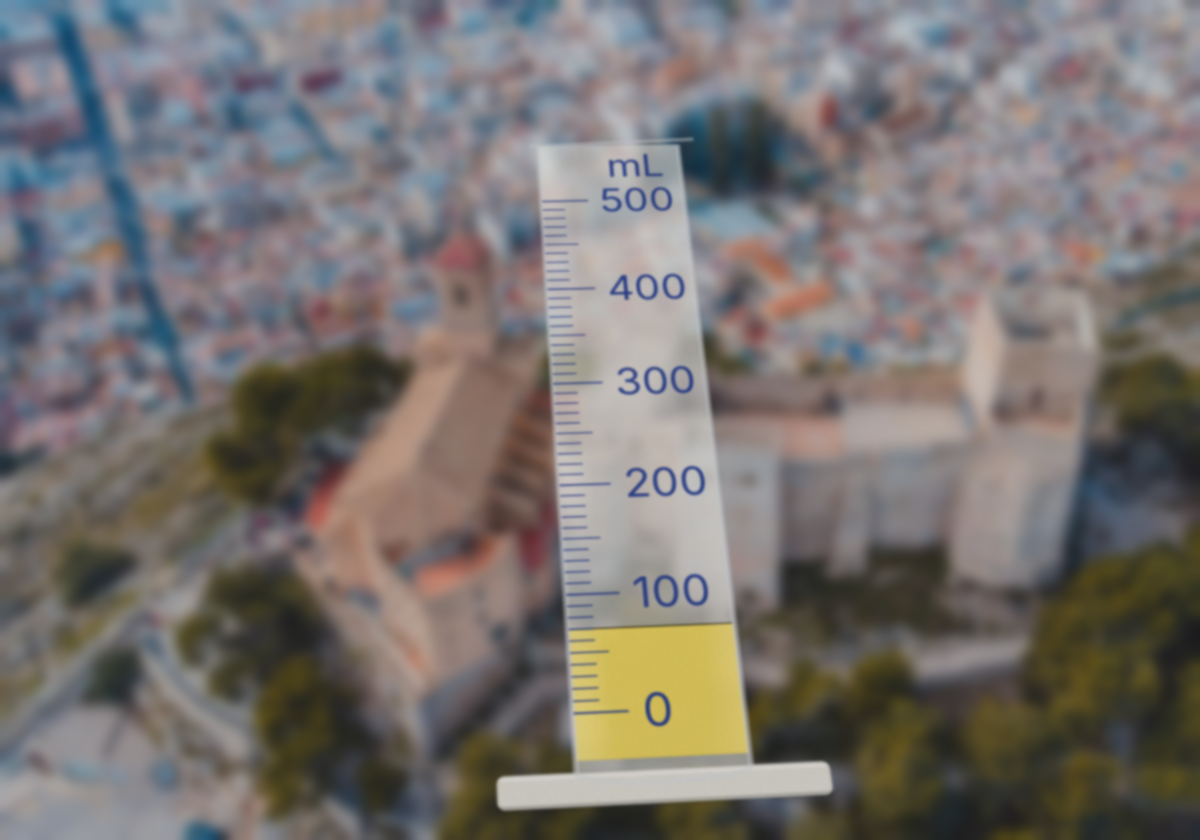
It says {"value": 70, "unit": "mL"}
